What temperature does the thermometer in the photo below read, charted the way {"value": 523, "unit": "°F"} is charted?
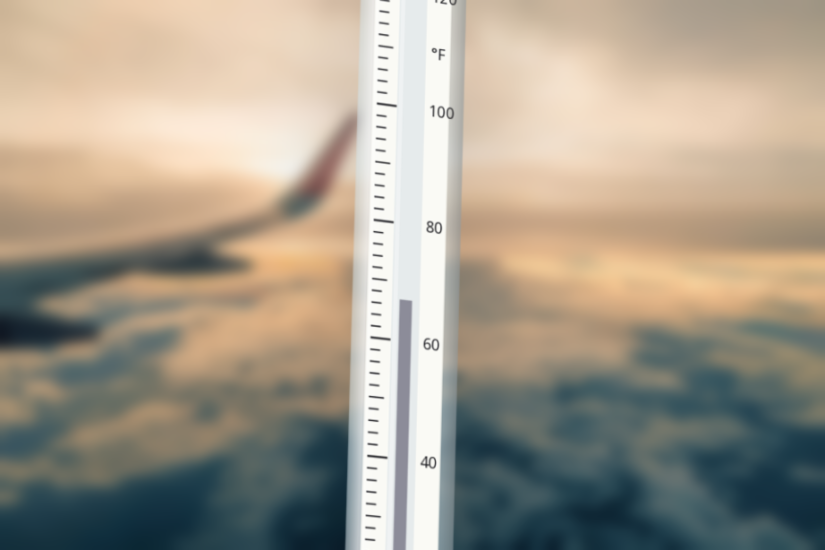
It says {"value": 67, "unit": "°F"}
